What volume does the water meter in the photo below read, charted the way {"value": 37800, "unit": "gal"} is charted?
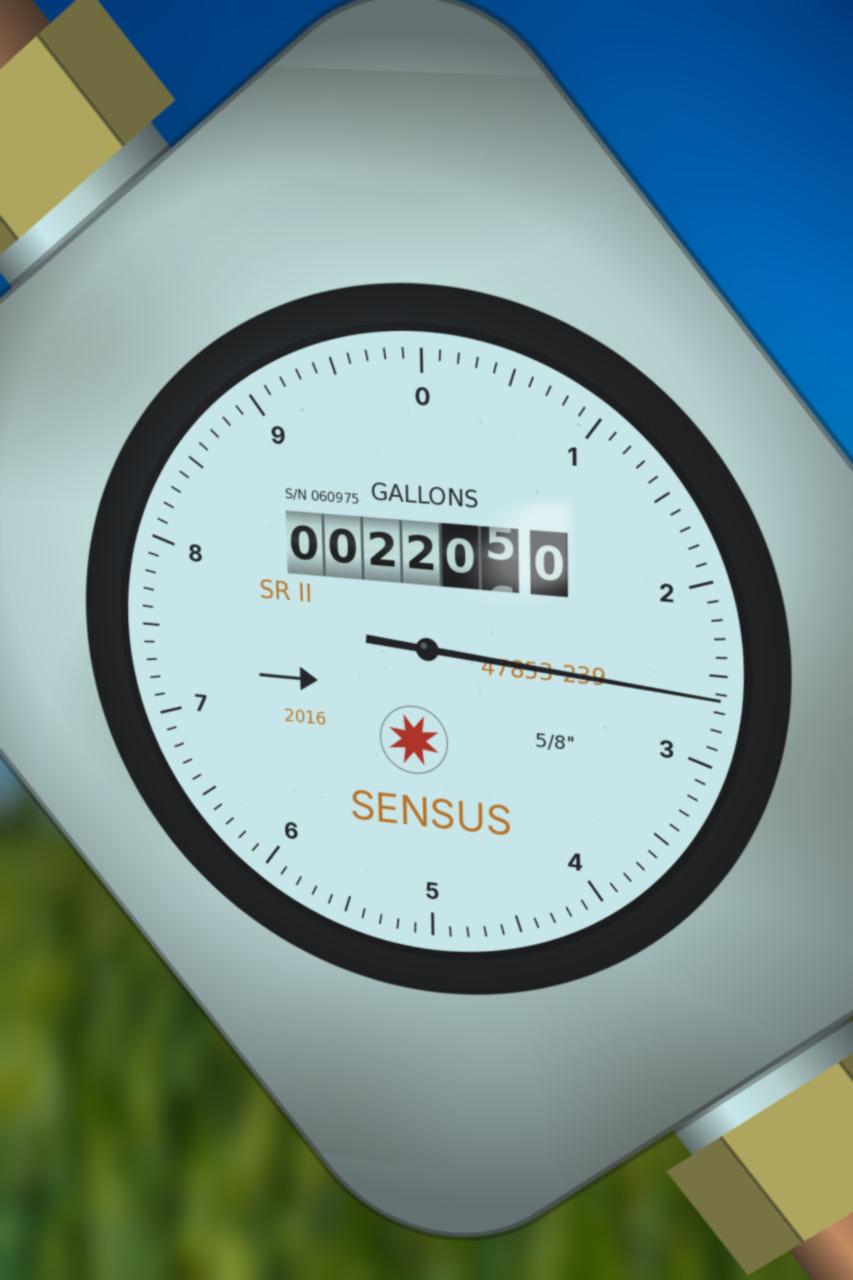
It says {"value": 22052.6, "unit": "gal"}
